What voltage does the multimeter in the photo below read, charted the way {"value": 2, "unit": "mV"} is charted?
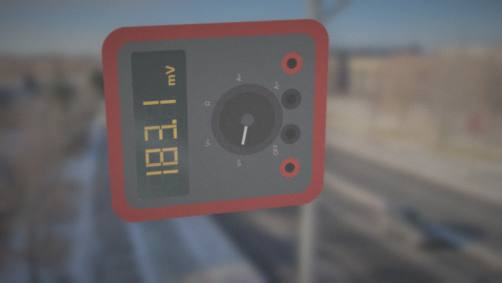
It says {"value": 183.1, "unit": "mV"}
